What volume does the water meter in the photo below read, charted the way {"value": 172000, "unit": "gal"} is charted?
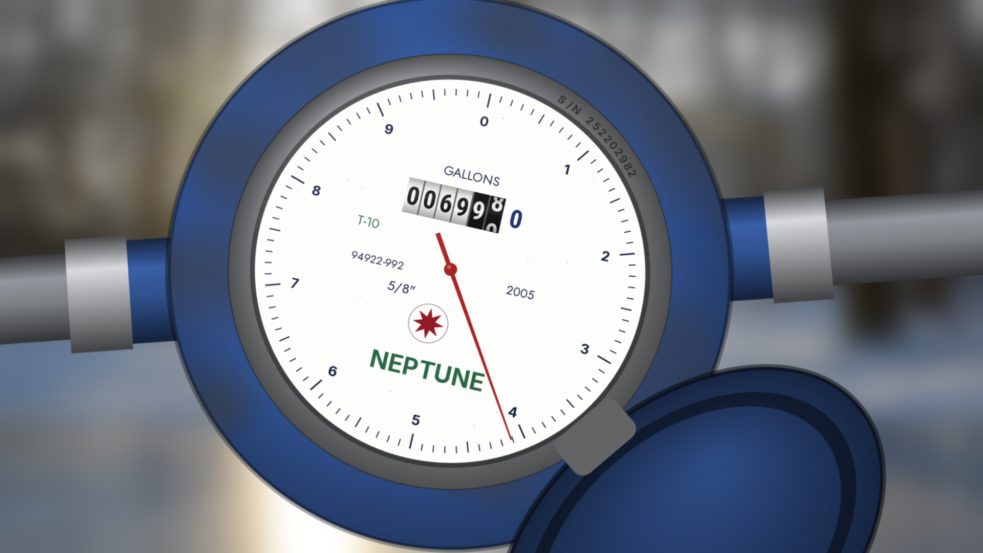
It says {"value": 69984.1, "unit": "gal"}
